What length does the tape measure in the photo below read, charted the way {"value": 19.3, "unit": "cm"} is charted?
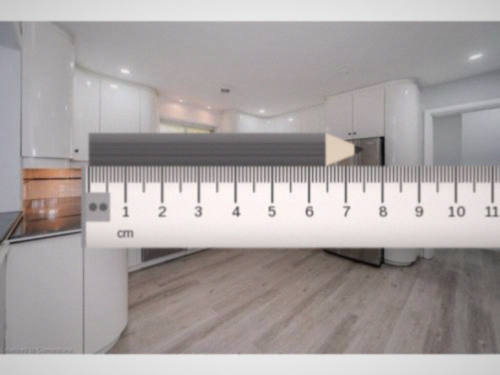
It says {"value": 7.5, "unit": "cm"}
